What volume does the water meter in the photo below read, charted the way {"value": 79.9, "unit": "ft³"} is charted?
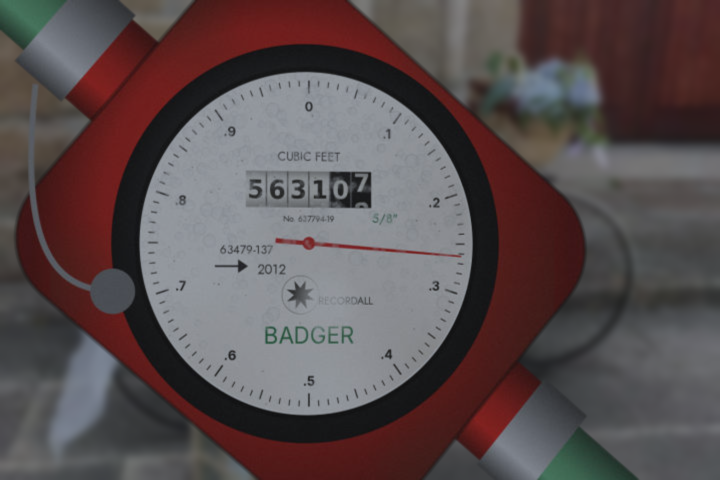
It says {"value": 563107.26, "unit": "ft³"}
